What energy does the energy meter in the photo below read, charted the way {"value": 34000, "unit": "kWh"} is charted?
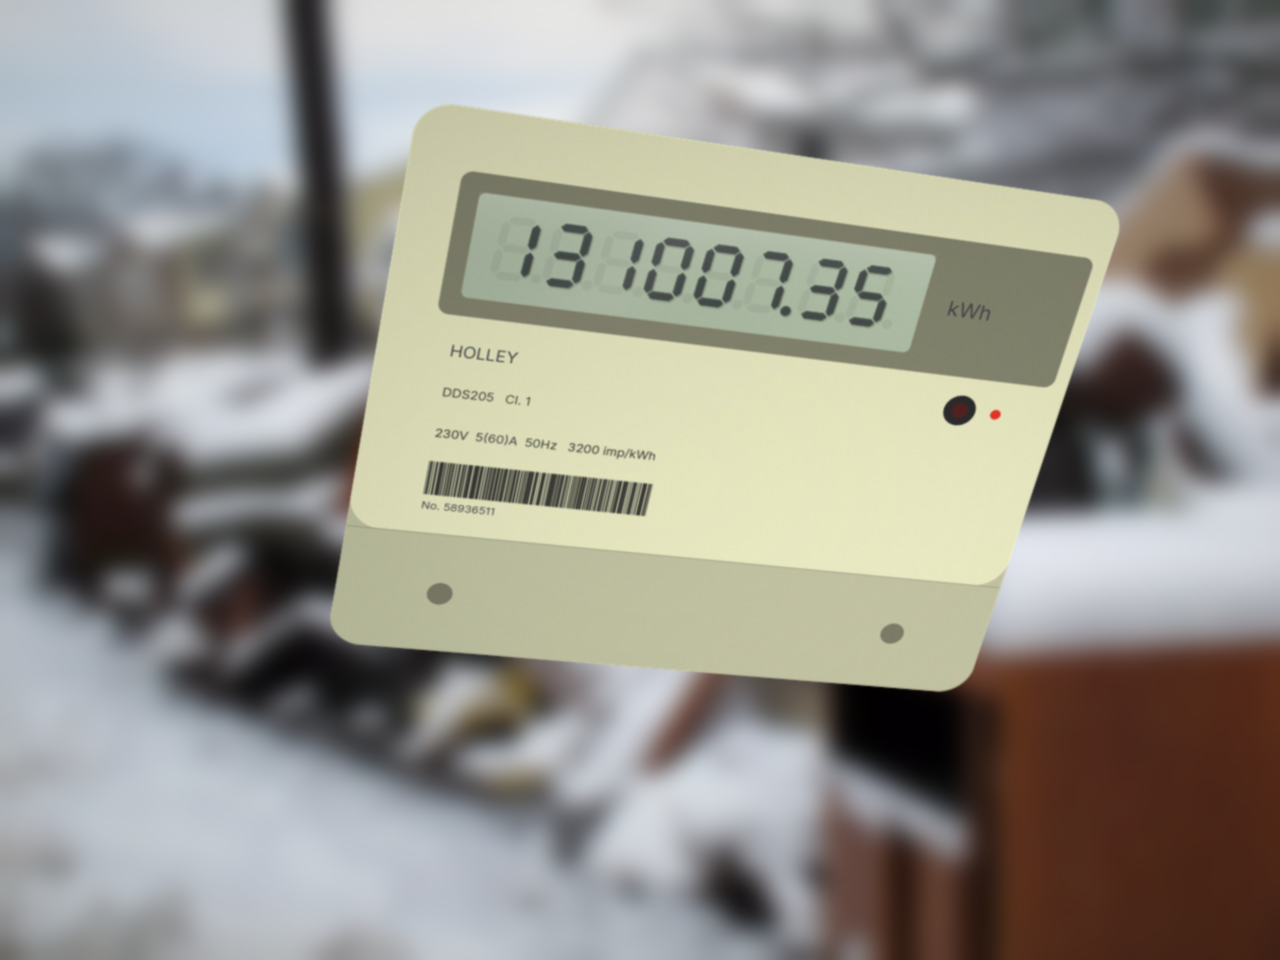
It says {"value": 131007.35, "unit": "kWh"}
